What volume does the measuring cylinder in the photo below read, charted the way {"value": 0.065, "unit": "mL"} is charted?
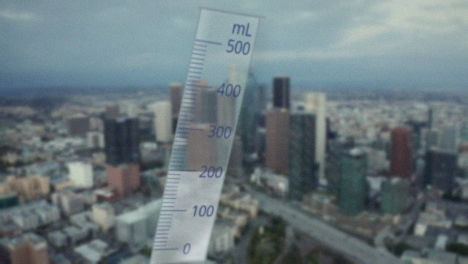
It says {"value": 200, "unit": "mL"}
